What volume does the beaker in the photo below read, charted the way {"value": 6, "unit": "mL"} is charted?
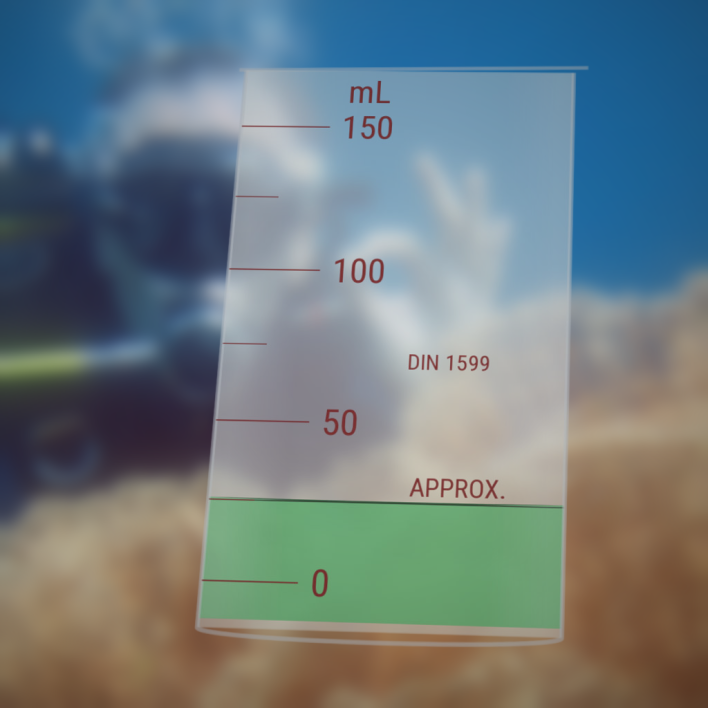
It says {"value": 25, "unit": "mL"}
